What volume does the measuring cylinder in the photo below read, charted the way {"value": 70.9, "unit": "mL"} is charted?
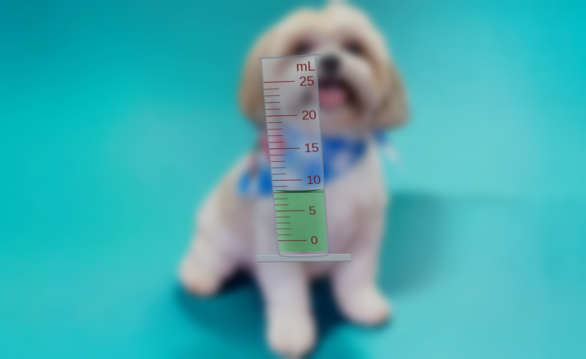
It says {"value": 8, "unit": "mL"}
